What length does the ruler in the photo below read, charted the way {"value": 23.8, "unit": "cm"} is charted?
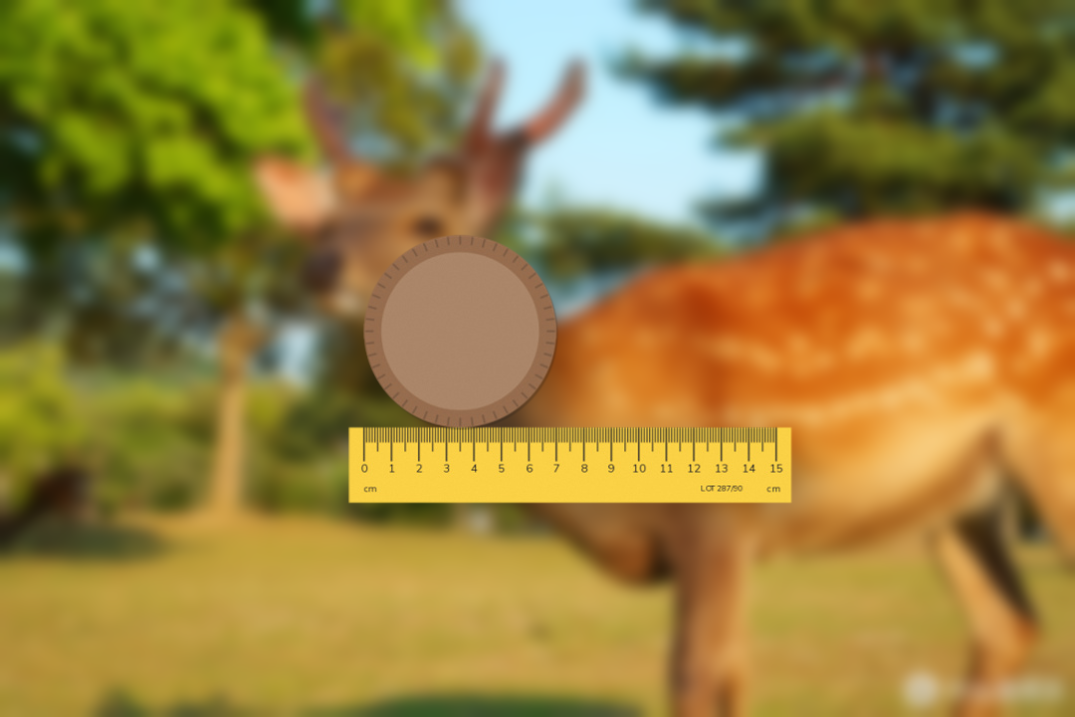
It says {"value": 7, "unit": "cm"}
